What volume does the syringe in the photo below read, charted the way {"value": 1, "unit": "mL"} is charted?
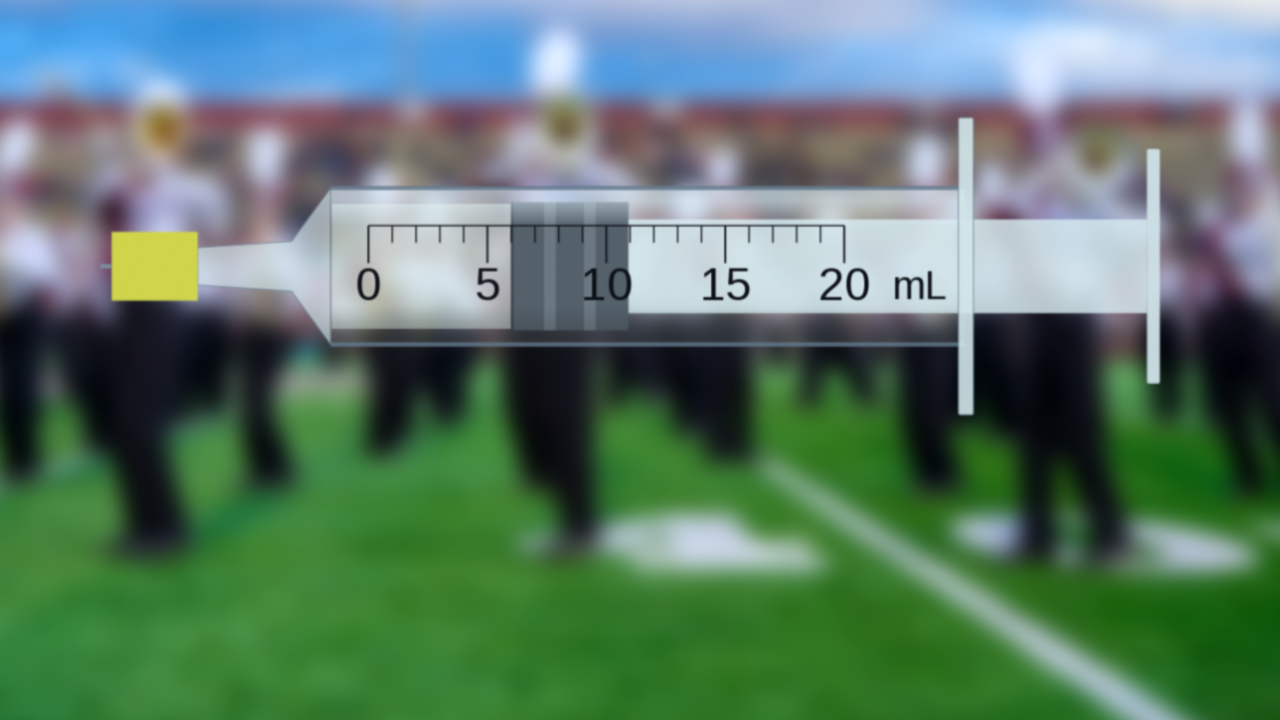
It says {"value": 6, "unit": "mL"}
